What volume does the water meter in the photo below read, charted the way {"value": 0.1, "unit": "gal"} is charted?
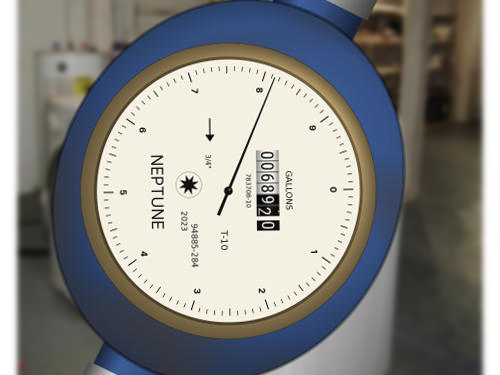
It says {"value": 68918.1, "unit": "gal"}
